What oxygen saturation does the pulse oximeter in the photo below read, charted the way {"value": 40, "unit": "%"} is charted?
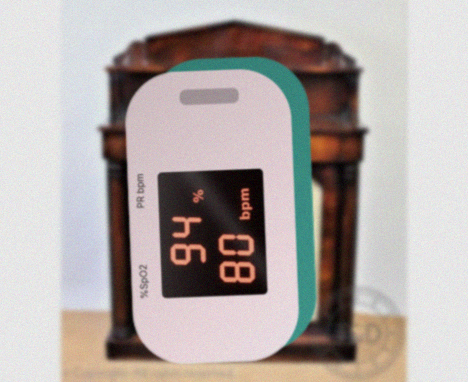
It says {"value": 94, "unit": "%"}
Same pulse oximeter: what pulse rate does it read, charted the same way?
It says {"value": 80, "unit": "bpm"}
